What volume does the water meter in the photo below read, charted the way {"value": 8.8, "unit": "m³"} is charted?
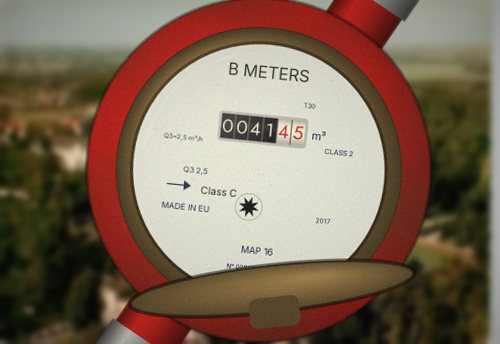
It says {"value": 41.45, "unit": "m³"}
